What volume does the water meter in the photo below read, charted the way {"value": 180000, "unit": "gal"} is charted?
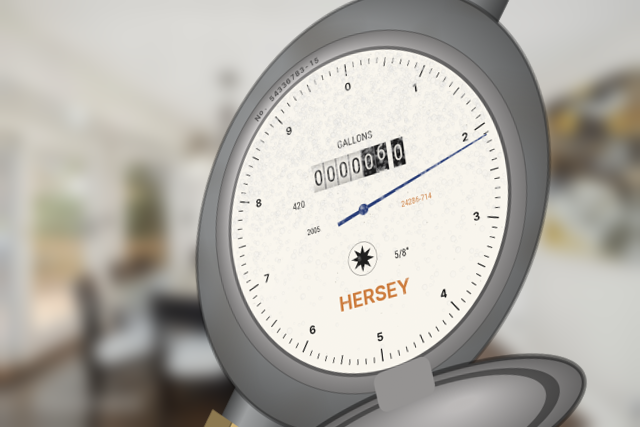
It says {"value": 62.1, "unit": "gal"}
